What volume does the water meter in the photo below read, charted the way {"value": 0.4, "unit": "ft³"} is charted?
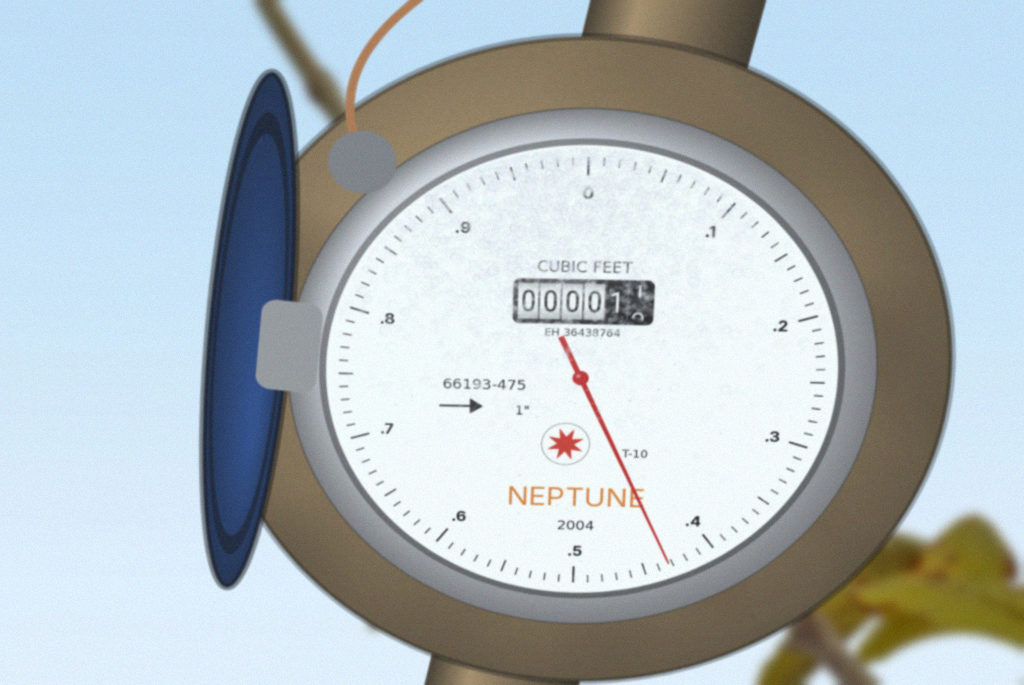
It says {"value": 11.43, "unit": "ft³"}
